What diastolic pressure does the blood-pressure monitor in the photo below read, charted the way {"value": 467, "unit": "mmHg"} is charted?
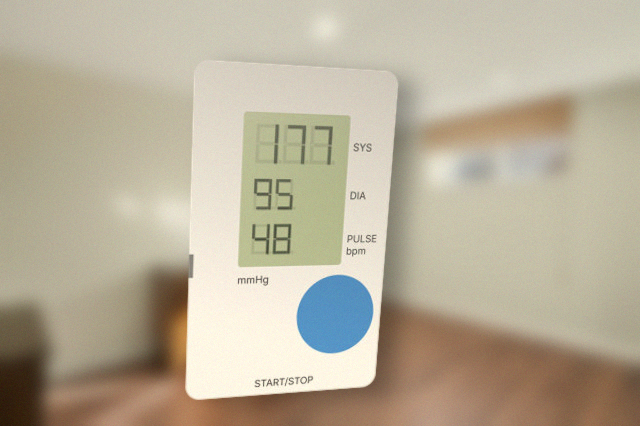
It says {"value": 95, "unit": "mmHg"}
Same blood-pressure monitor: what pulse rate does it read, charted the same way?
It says {"value": 48, "unit": "bpm"}
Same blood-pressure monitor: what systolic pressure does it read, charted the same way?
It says {"value": 177, "unit": "mmHg"}
